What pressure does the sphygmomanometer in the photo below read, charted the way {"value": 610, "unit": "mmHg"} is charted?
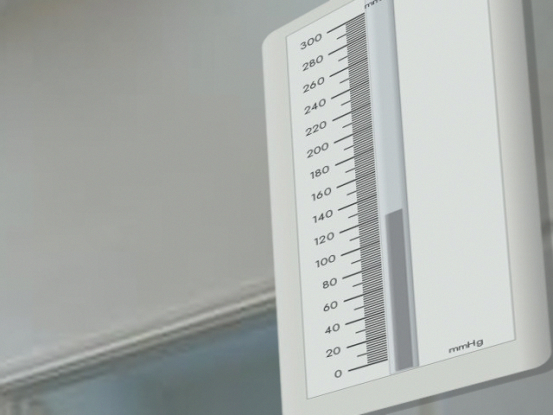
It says {"value": 120, "unit": "mmHg"}
